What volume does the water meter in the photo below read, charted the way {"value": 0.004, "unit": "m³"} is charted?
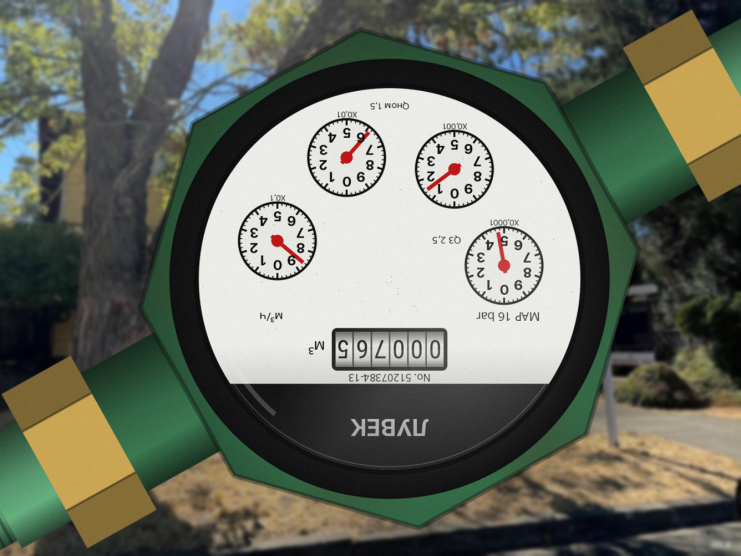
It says {"value": 765.8614, "unit": "m³"}
